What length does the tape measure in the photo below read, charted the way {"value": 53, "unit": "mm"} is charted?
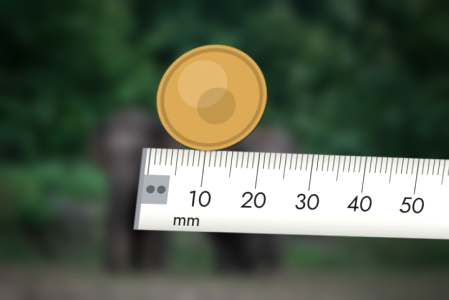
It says {"value": 20, "unit": "mm"}
